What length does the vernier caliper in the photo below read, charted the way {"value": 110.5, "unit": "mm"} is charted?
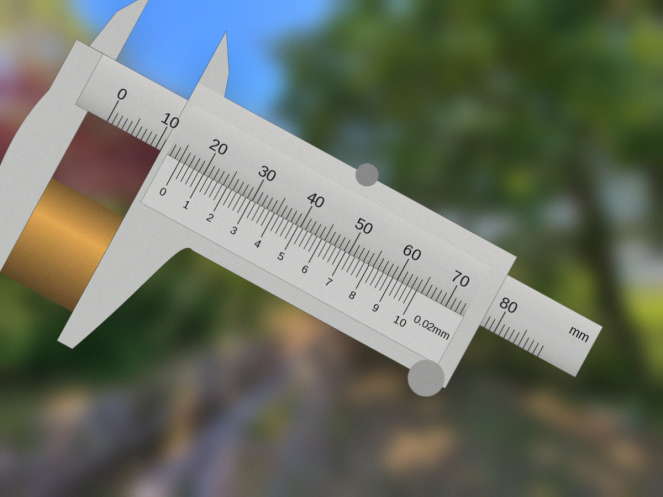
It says {"value": 15.0, "unit": "mm"}
